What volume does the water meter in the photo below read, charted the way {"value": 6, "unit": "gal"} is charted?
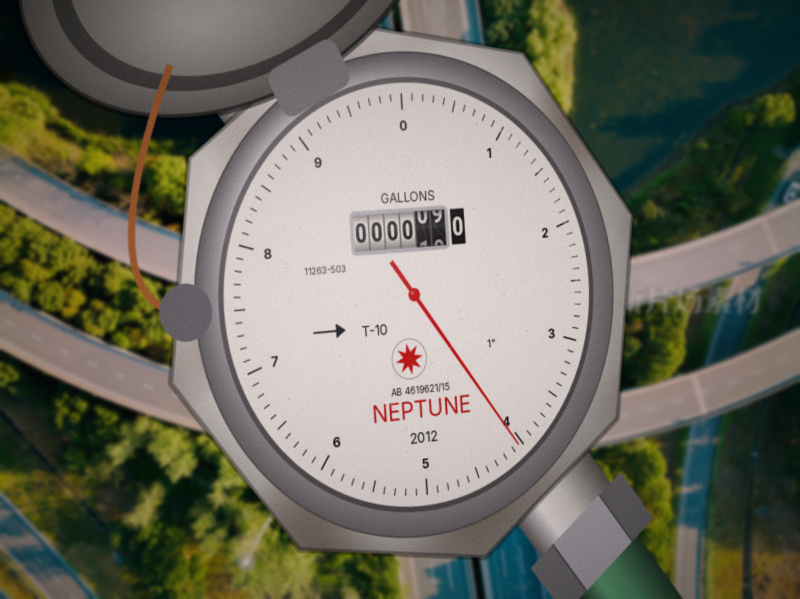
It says {"value": 94.0, "unit": "gal"}
